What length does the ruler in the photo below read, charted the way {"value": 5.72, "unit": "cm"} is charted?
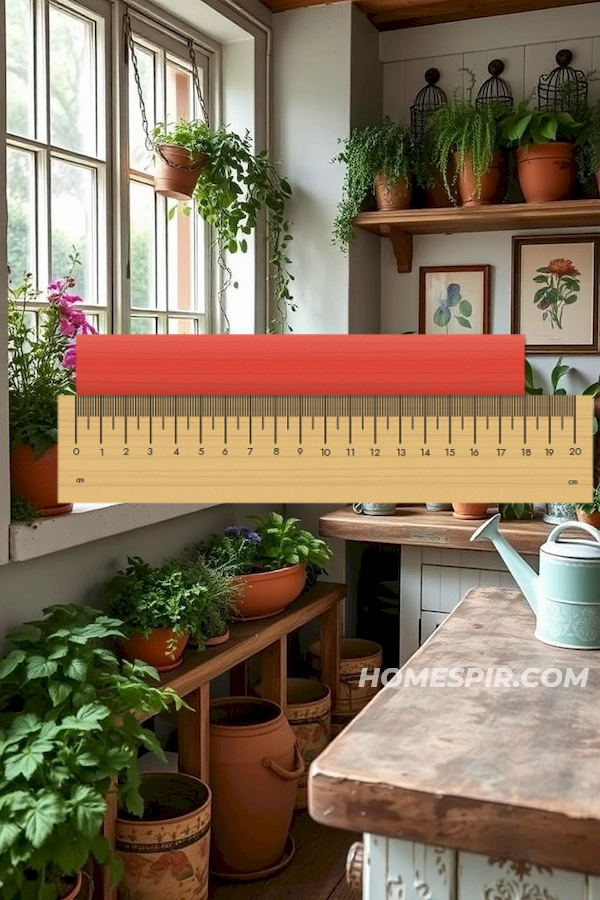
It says {"value": 18, "unit": "cm"}
